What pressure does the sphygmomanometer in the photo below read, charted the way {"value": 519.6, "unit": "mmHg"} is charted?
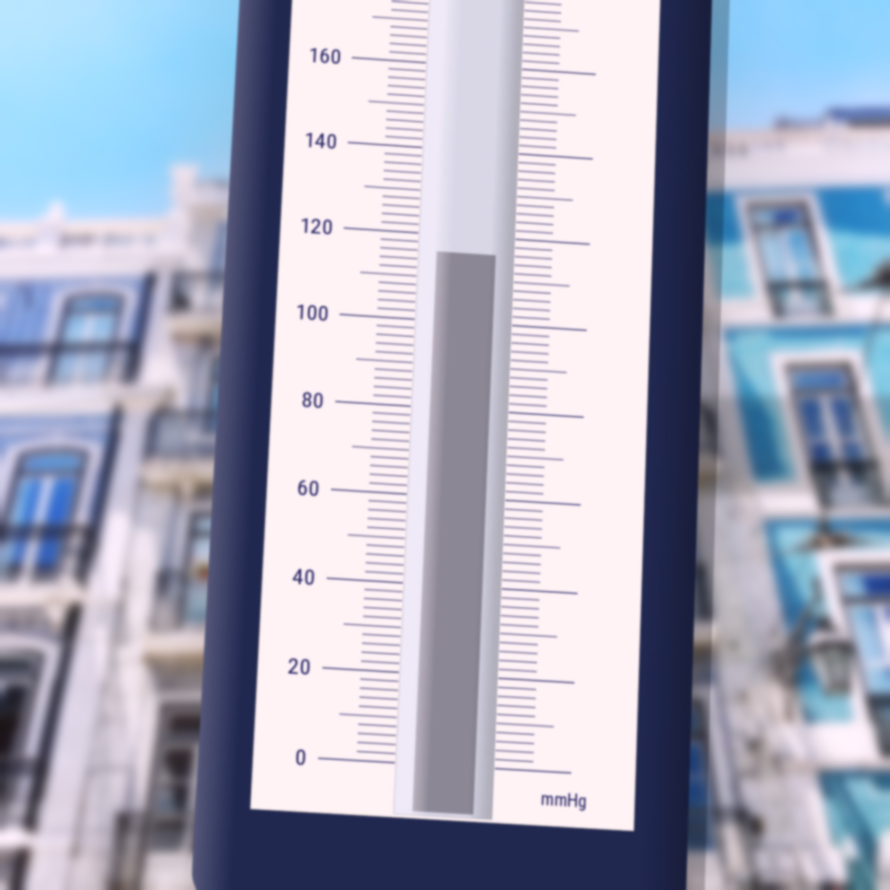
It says {"value": 116, "unit": "mmHg"}
